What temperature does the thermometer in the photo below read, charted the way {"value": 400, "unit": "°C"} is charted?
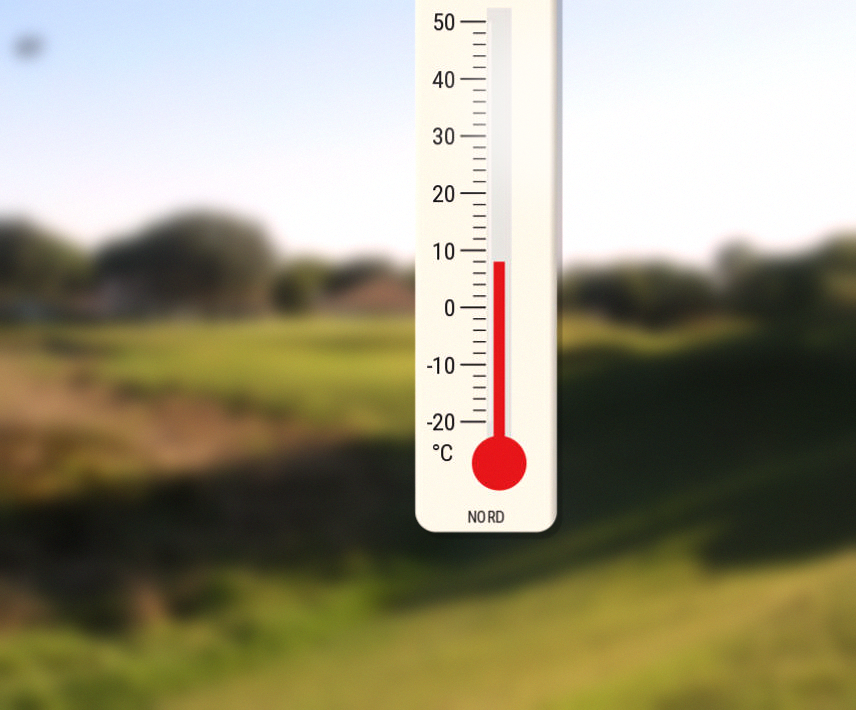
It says {"value": 8, "unit": "°C"}
